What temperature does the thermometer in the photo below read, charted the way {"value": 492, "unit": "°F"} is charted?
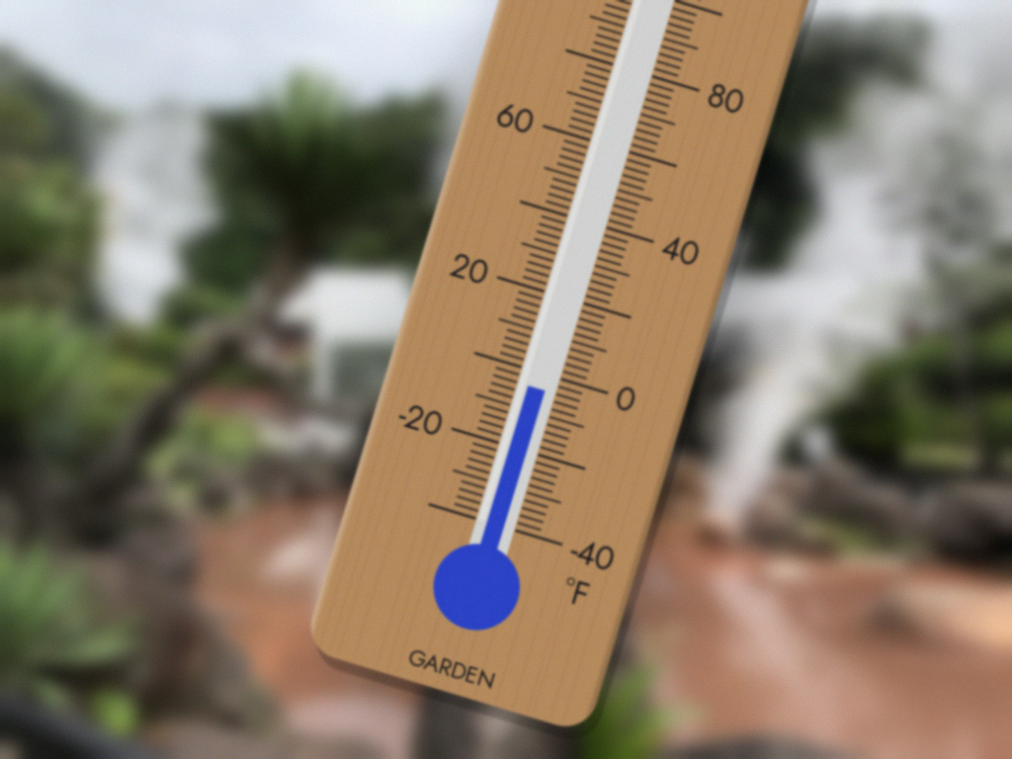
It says {"value": -4, "unit": "°F"}
